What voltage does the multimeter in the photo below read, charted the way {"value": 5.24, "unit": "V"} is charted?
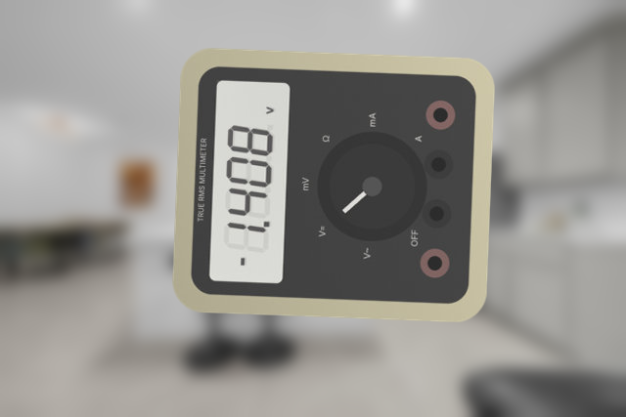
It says {"value": -1.408, "unit": "V"}
